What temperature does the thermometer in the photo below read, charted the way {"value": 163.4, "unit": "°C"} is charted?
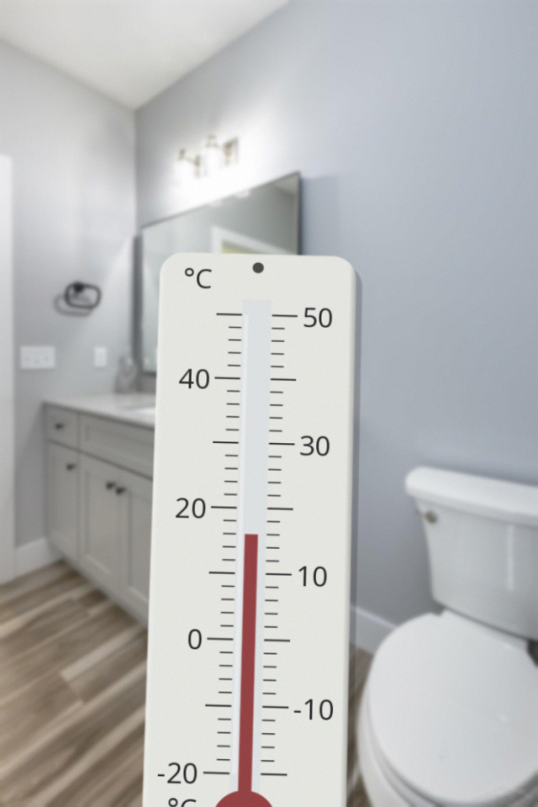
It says {"value": 16, "unit": "°C"}
